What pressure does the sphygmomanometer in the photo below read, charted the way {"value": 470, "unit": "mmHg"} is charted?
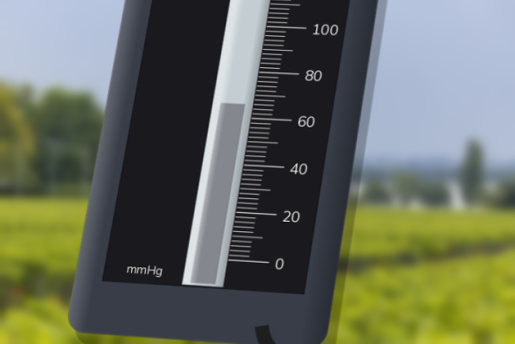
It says {"value": 66, "unit": "mmHg"}
